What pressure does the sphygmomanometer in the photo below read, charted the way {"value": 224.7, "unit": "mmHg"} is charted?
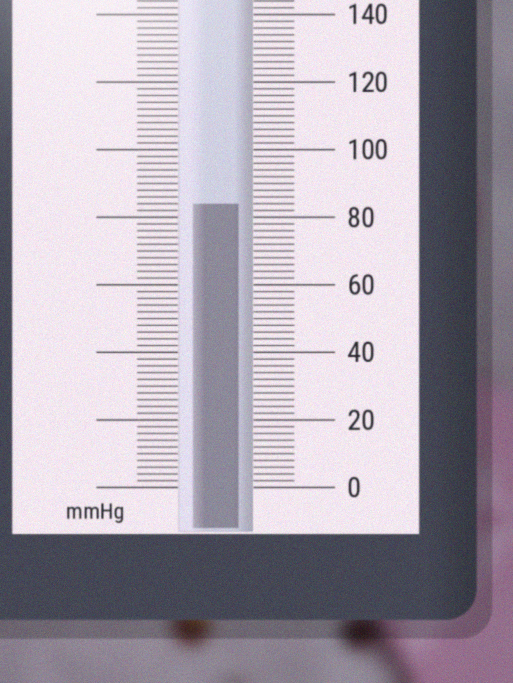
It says {"value": 84, "unit": "mmHg"}
